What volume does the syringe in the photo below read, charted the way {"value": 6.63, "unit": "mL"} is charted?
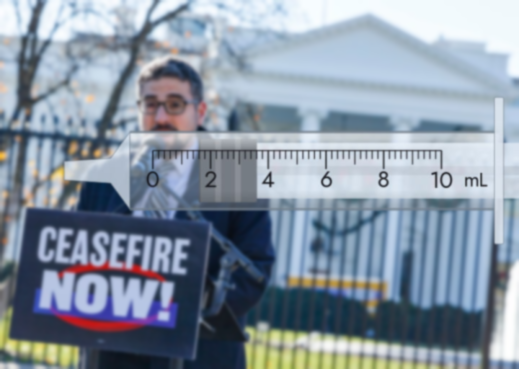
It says {"value": 1.6, "unit": "mL"}
